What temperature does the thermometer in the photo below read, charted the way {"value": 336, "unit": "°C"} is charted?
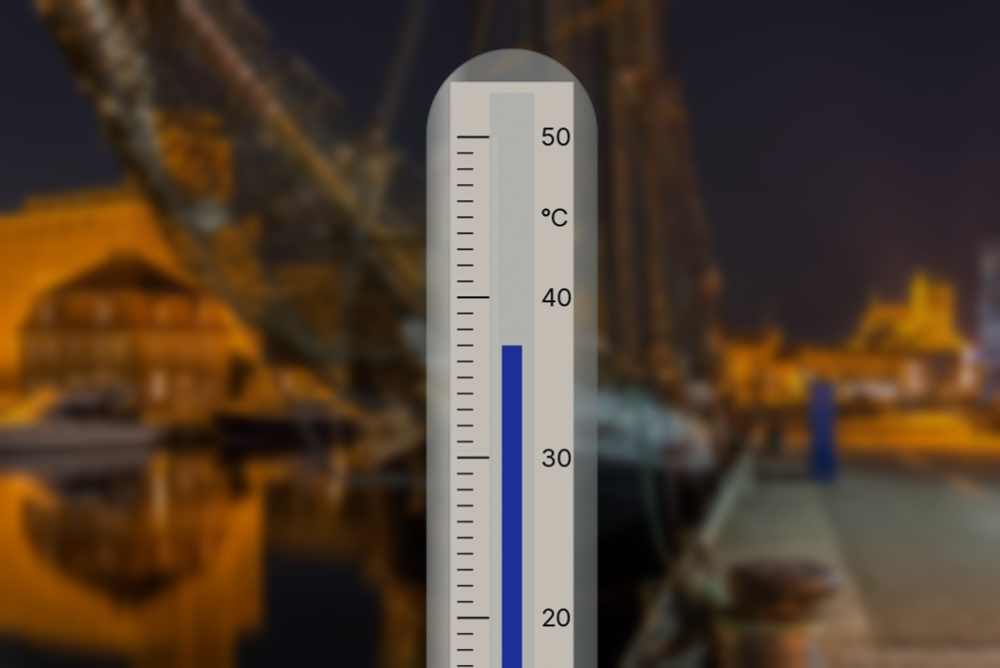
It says {"value": 37, "unit": "°C"}
